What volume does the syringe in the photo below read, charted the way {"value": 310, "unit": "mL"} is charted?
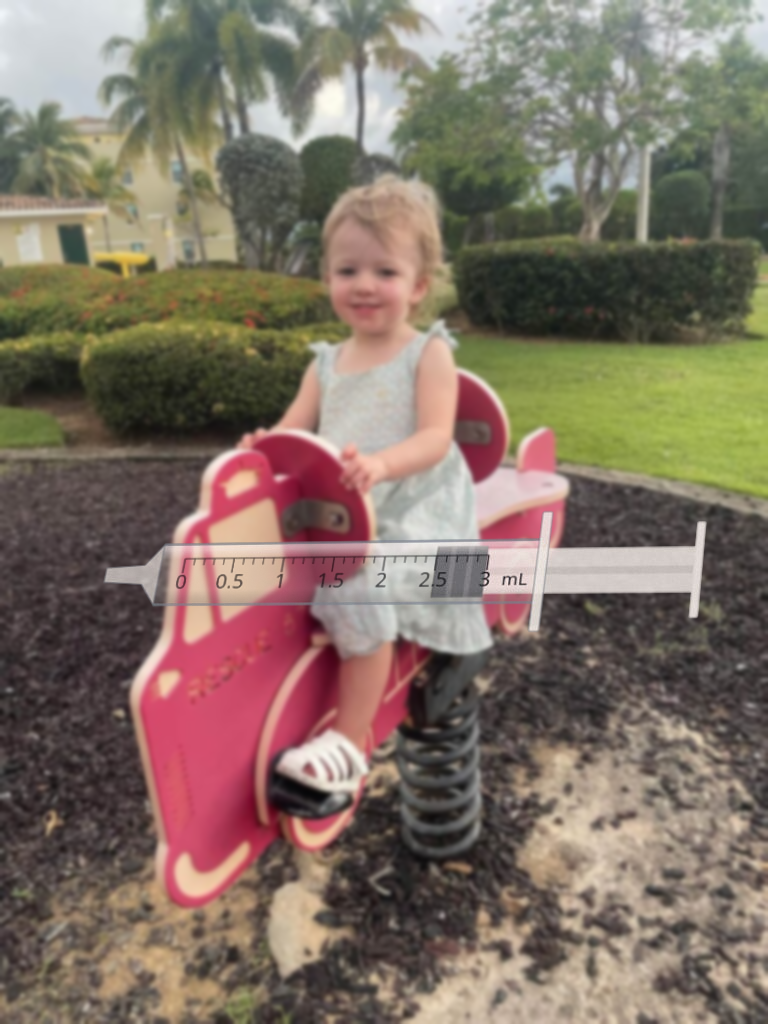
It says {"value": 2.5, "unit": "mL"}
